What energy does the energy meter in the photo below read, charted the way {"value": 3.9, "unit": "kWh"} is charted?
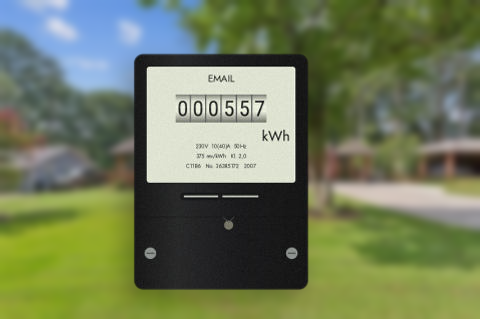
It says {"value": 557, "unit": "kWh"}
